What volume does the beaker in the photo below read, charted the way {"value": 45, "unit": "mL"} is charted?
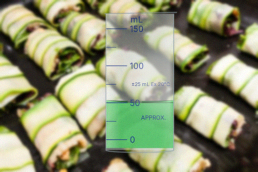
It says {"value": 50, "unit": "mL"}
